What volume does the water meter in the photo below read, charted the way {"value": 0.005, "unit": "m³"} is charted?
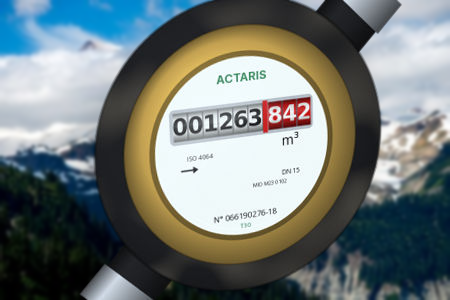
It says {"value": 1263.842, "unit": "m³"}
